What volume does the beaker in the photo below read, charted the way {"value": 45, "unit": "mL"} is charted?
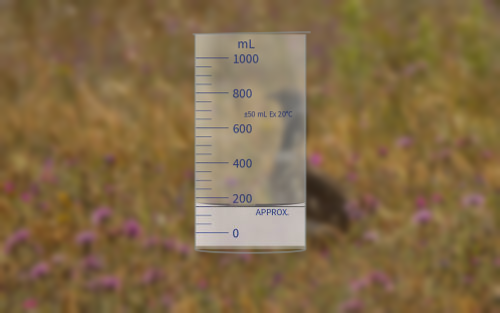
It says {"value": 150, "unit": "mL"}
